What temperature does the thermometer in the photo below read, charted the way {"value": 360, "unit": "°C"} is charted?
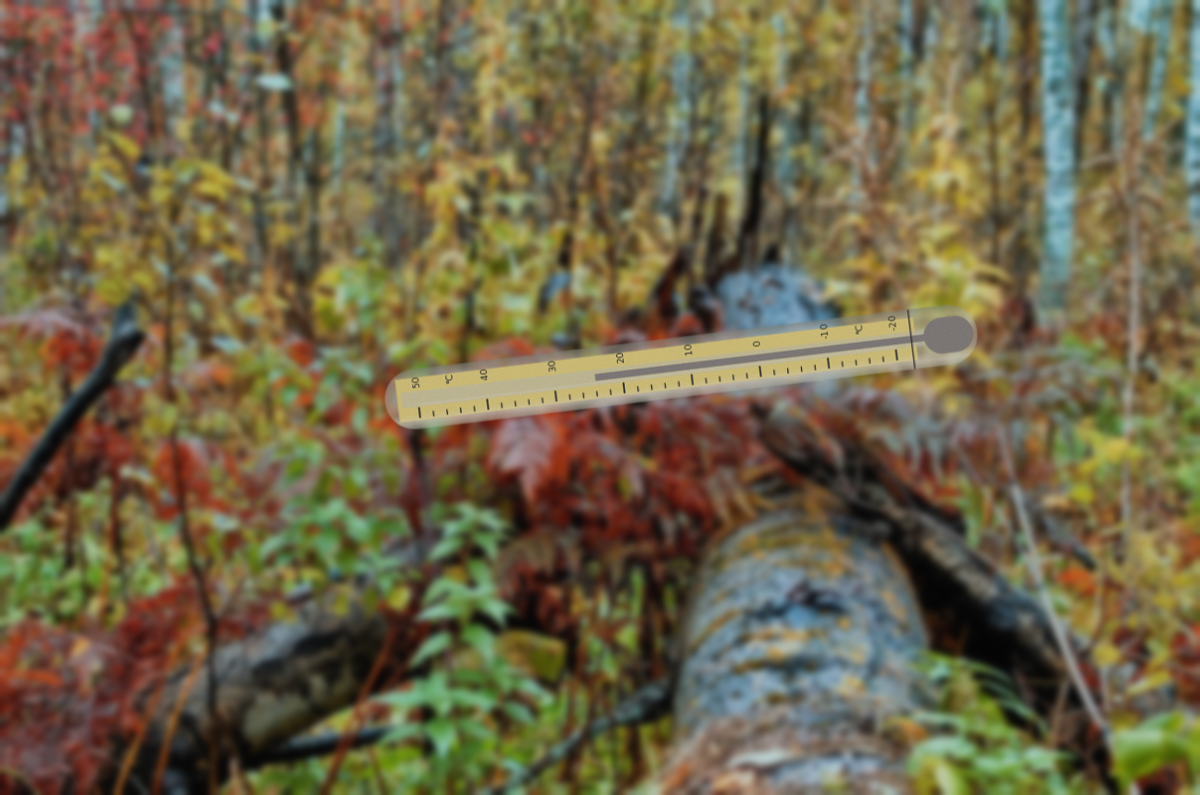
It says {"value": 24, "unit": "°C"}
